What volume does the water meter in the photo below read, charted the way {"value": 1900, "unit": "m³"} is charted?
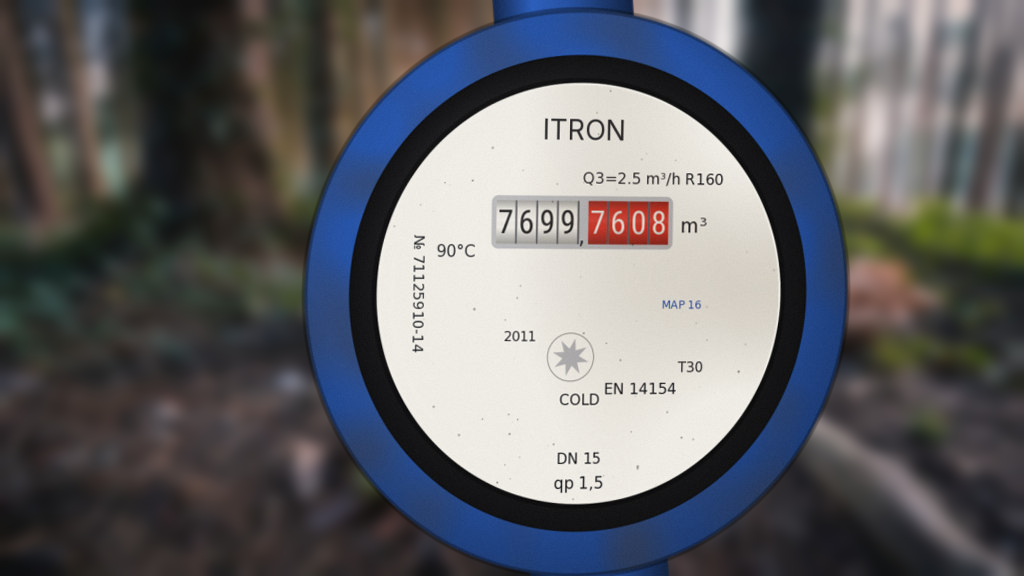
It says {"value": 7699.7608, "unit": "m³"}
